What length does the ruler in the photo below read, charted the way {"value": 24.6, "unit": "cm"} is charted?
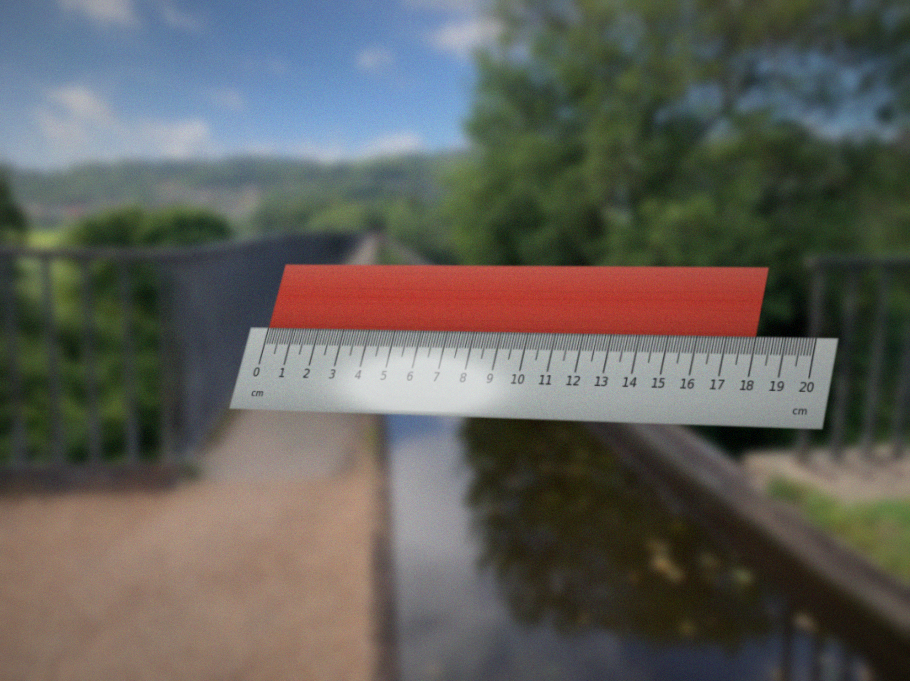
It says {"value": 18, "unit": "cm"}
